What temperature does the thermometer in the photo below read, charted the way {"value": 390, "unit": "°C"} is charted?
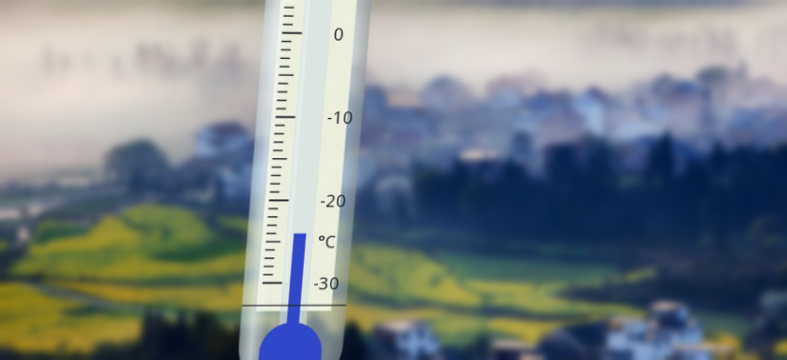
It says {"value": -24, "unit": "°C"}
